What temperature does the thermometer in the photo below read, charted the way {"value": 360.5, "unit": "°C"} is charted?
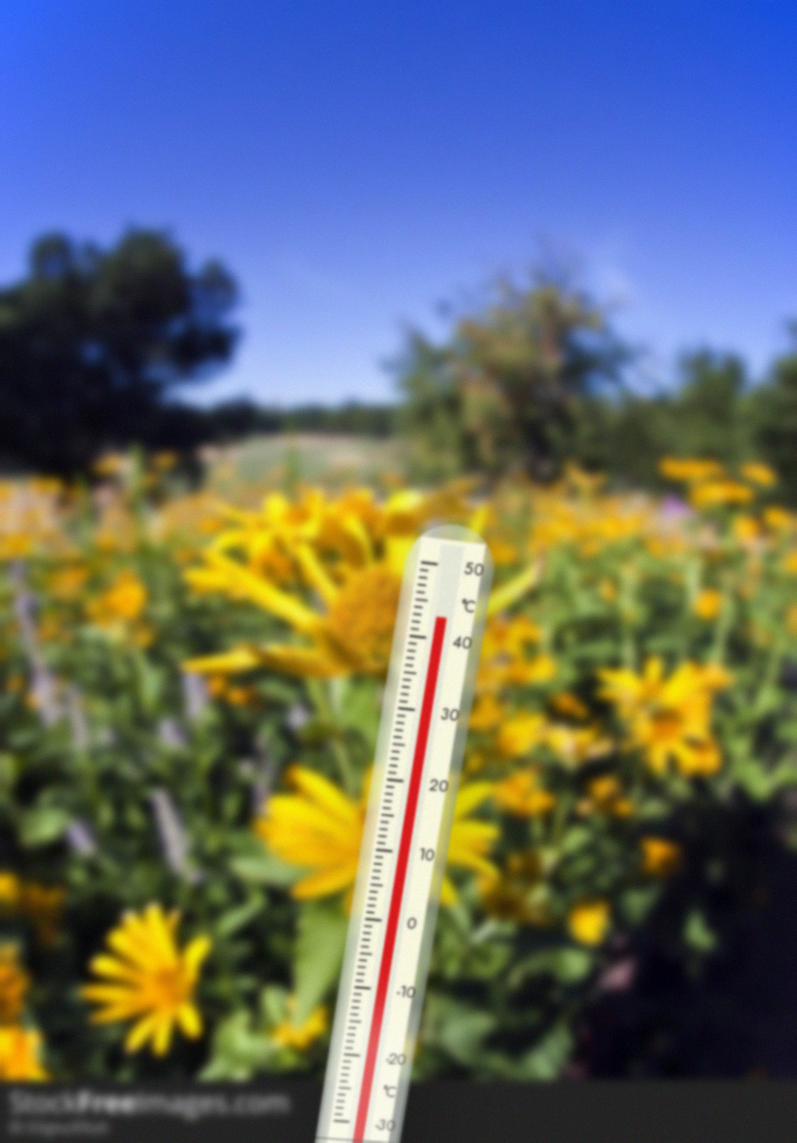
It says {"value": 43, "unit": "°C"}
